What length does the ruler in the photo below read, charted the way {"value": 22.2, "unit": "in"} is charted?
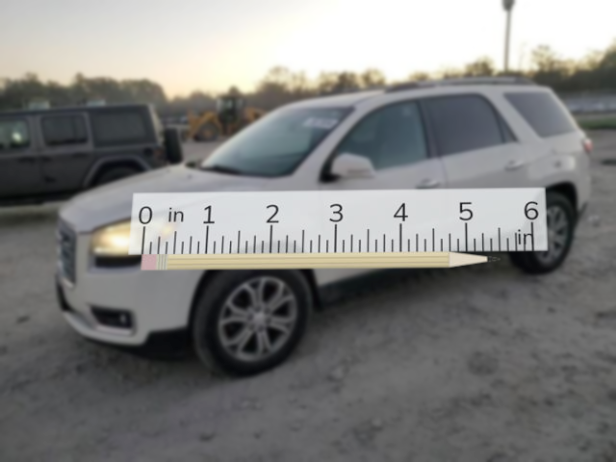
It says {"value": 5.5, "unit": "in"}
